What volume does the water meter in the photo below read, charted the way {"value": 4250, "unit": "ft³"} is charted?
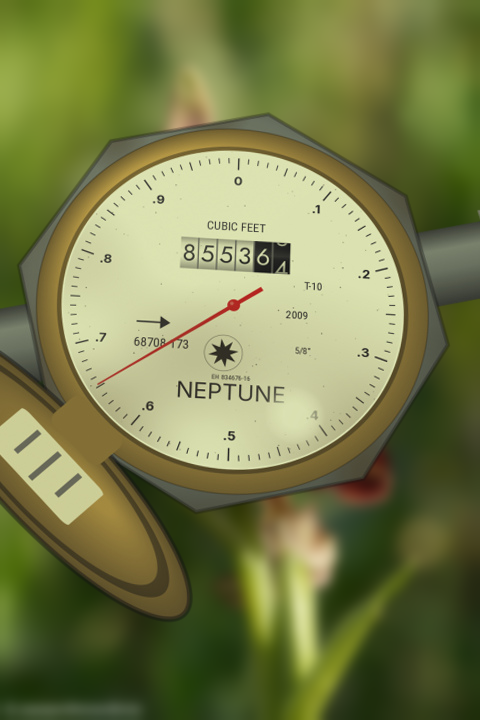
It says {"value": 855363.65, "unit": "ft³"}
